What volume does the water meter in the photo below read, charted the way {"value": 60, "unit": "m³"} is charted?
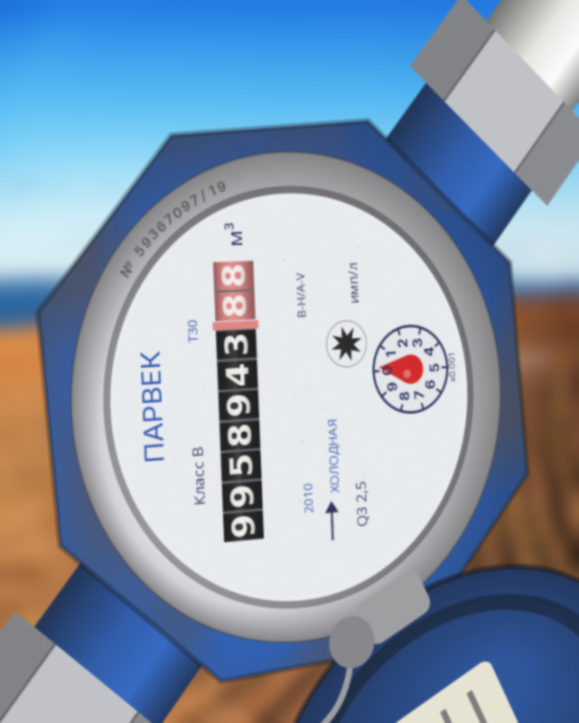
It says {"value": 9958943.880, "unit": "m³"}
